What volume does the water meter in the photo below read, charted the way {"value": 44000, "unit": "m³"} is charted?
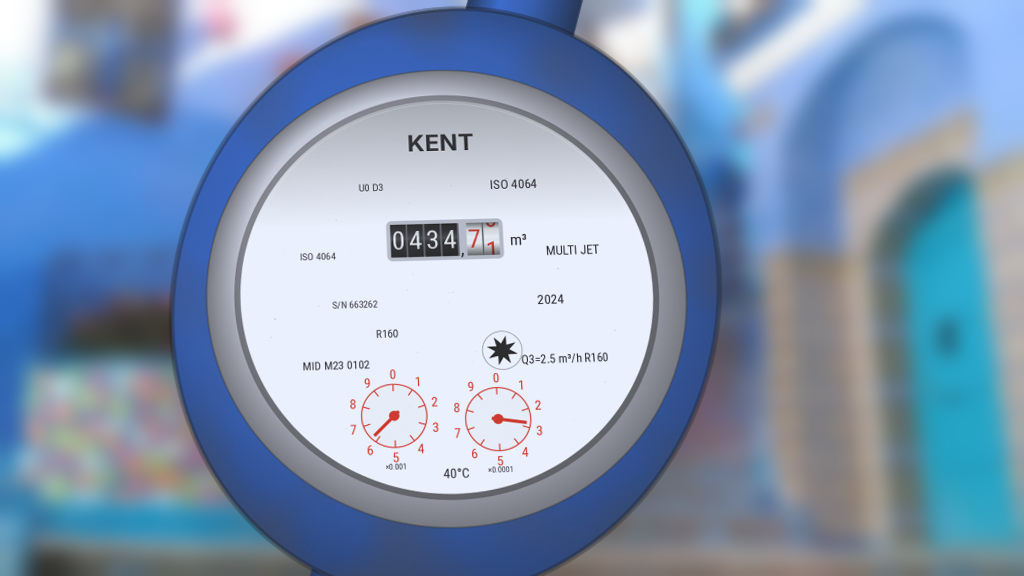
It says {"value": 434.7062, "unit": "m³"}
